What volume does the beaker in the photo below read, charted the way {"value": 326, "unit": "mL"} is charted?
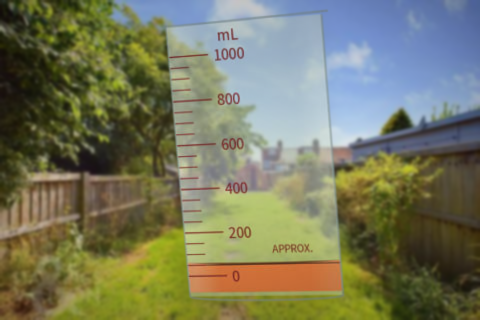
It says {"value": 50, "unit": "mL"}
